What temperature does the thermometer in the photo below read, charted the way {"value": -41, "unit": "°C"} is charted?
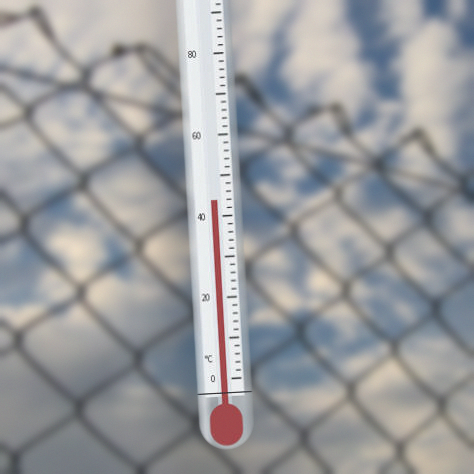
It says {"value": 44, "unit": "°C"}
